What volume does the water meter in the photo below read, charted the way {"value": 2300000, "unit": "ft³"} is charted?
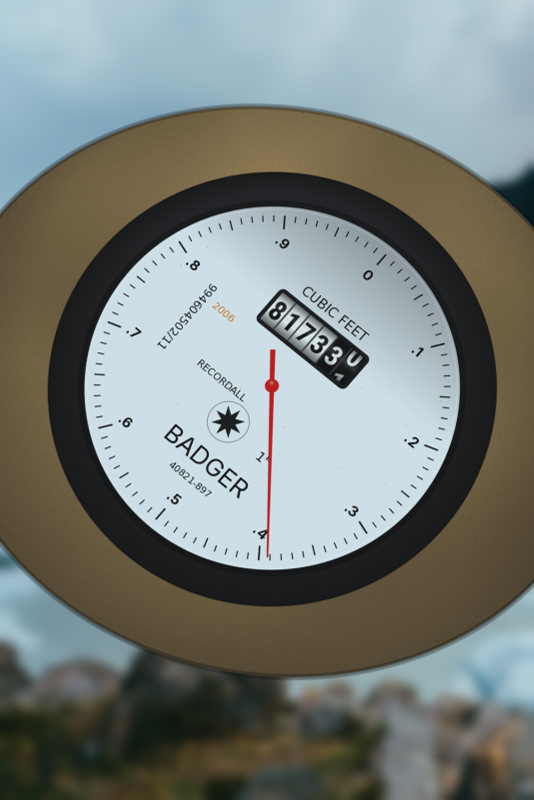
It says {"value": 817330.39, "unit": "ft³"}
